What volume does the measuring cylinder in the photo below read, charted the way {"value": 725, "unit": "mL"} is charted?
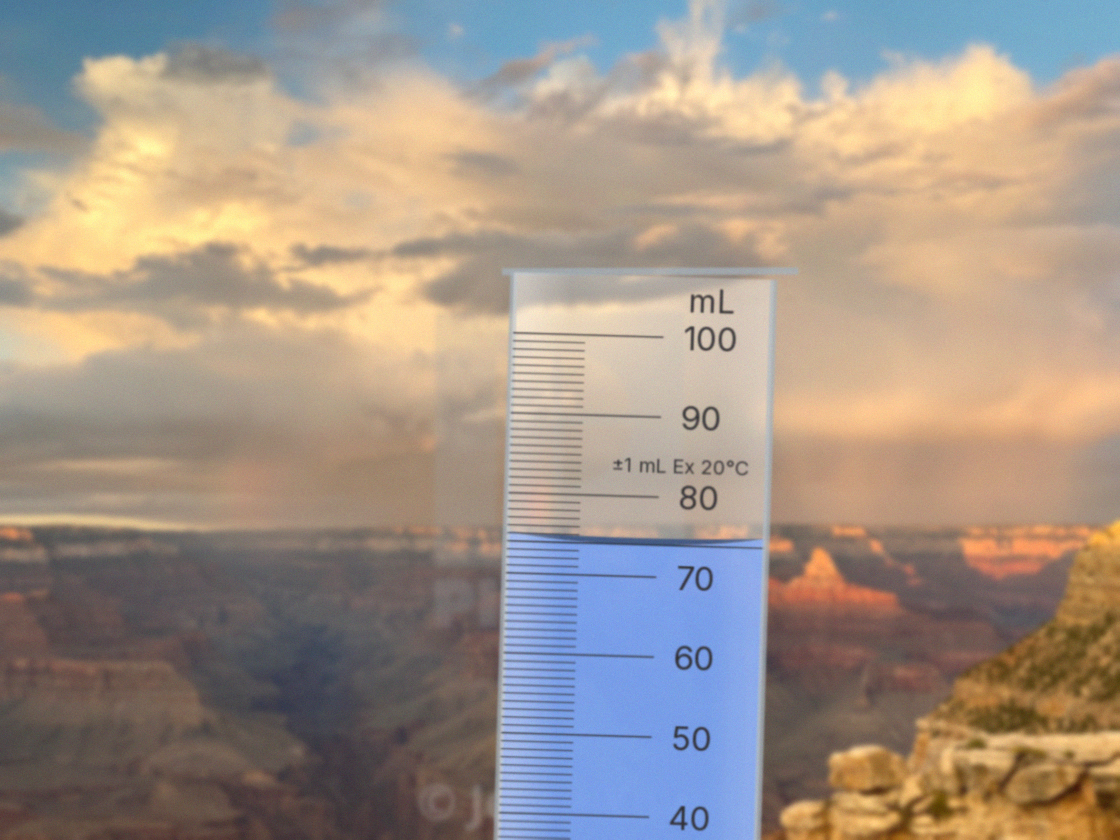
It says {"value": 74, "unit": "mL"}
